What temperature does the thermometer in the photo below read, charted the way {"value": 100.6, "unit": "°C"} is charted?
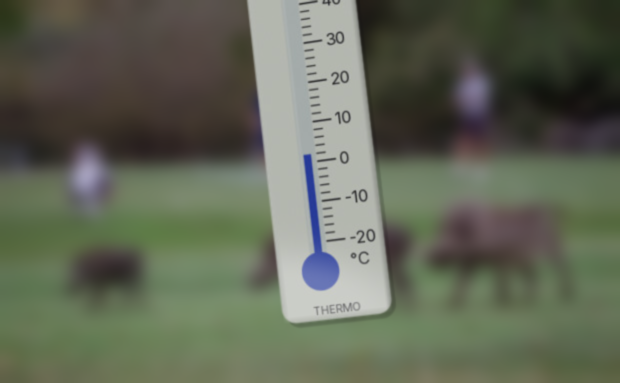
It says {"value": 2, "unit": "°C"}
